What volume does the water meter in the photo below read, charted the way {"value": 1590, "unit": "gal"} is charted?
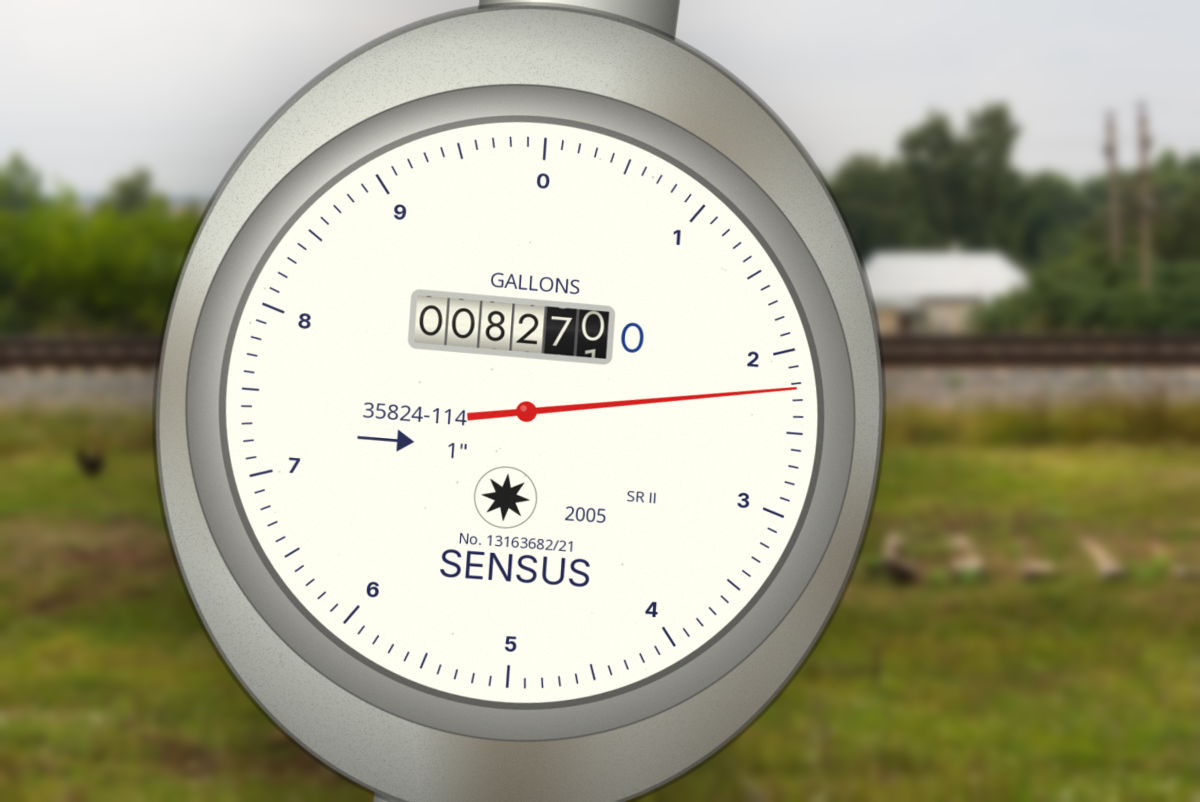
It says {"value": 82702.2, "unit": "gal"}
